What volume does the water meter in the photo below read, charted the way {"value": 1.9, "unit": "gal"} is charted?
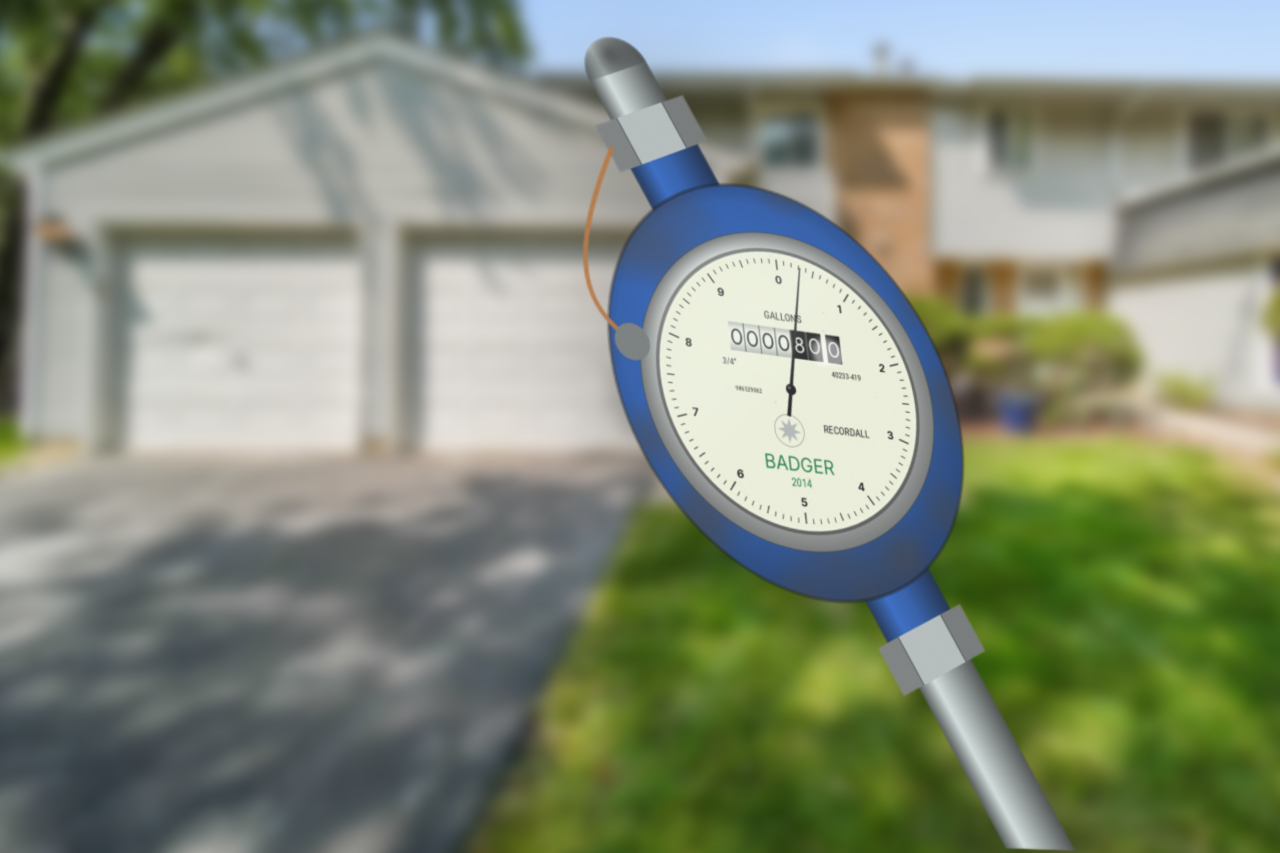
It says {"value": 800.3, "unit": "gal"}
